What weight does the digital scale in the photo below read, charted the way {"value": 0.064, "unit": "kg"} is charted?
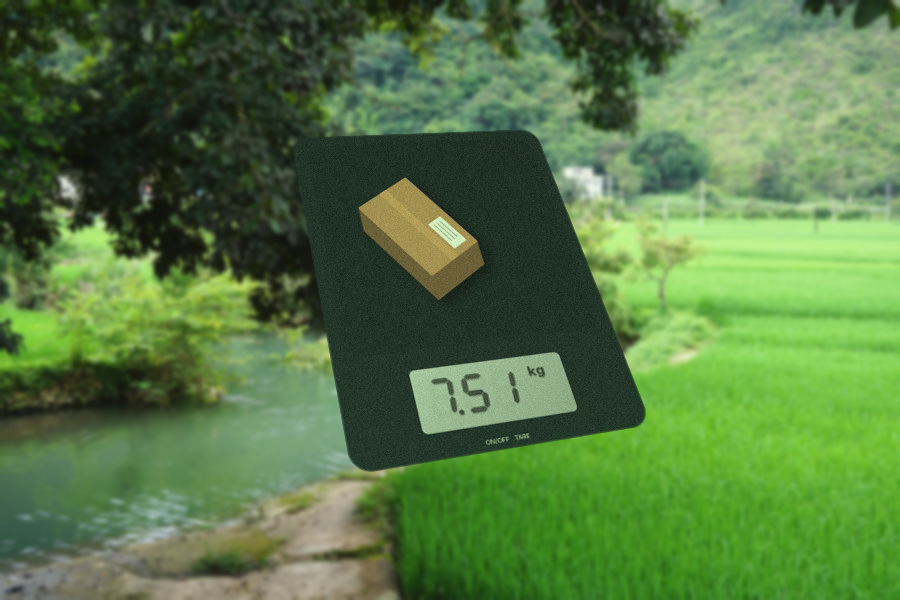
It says {"value": 7.51, "unit": "kg"}
